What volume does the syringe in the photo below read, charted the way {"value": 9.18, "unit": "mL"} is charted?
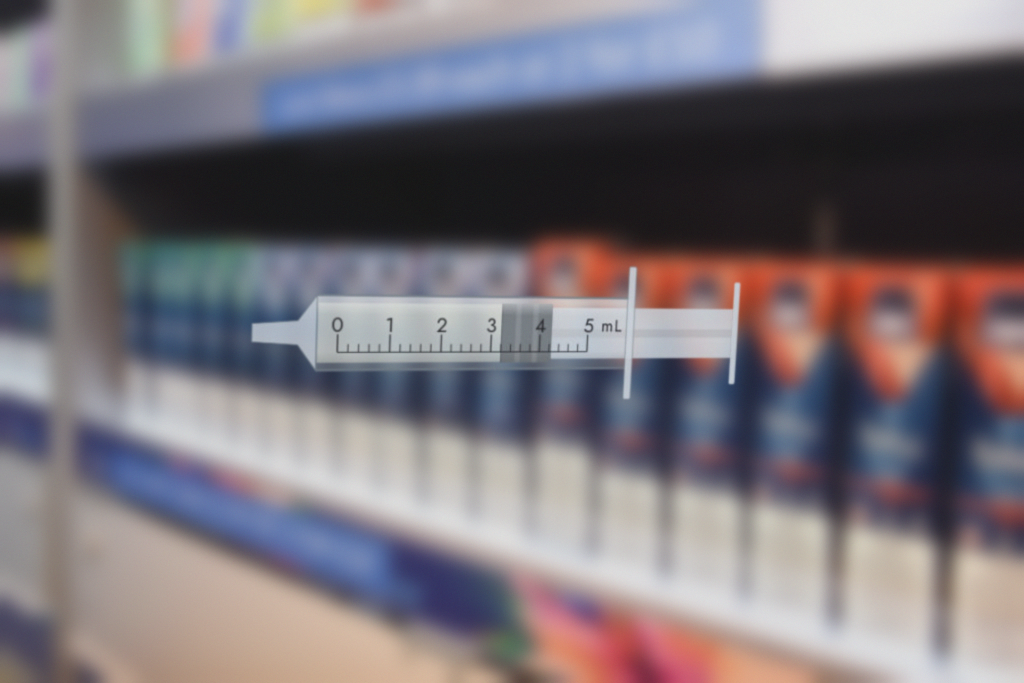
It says {"value": 3.2, "unit": "mL"}
